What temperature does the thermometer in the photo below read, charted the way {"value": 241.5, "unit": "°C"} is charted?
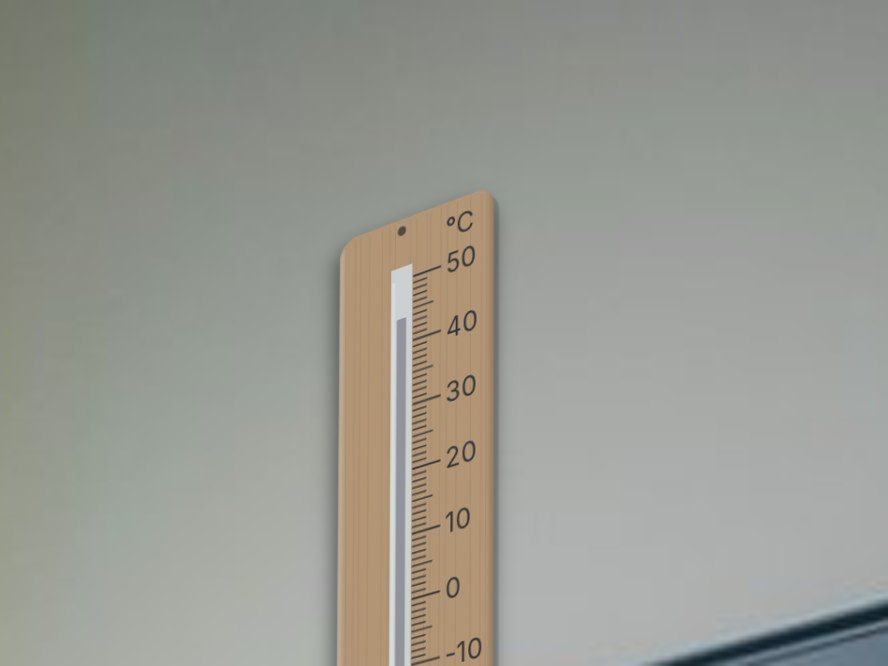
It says {"value": 44, "unit": "°C"}
